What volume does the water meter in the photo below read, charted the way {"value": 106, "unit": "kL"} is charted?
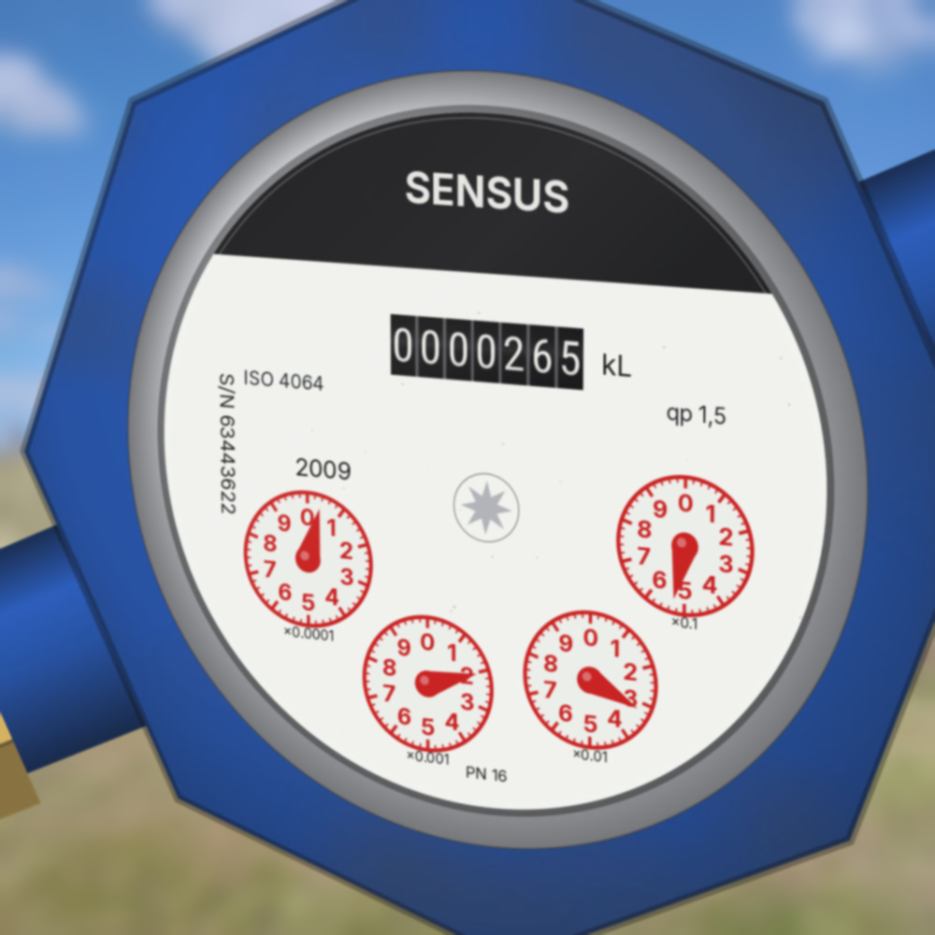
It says {"value": 265.5320, "unit": "kL"}
